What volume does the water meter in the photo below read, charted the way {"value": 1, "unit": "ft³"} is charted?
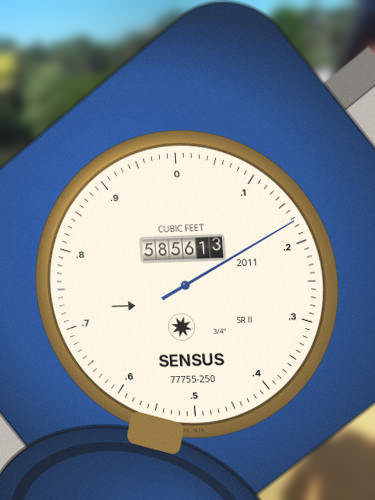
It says {"value": 585613.17, "unit": "ft³"}
